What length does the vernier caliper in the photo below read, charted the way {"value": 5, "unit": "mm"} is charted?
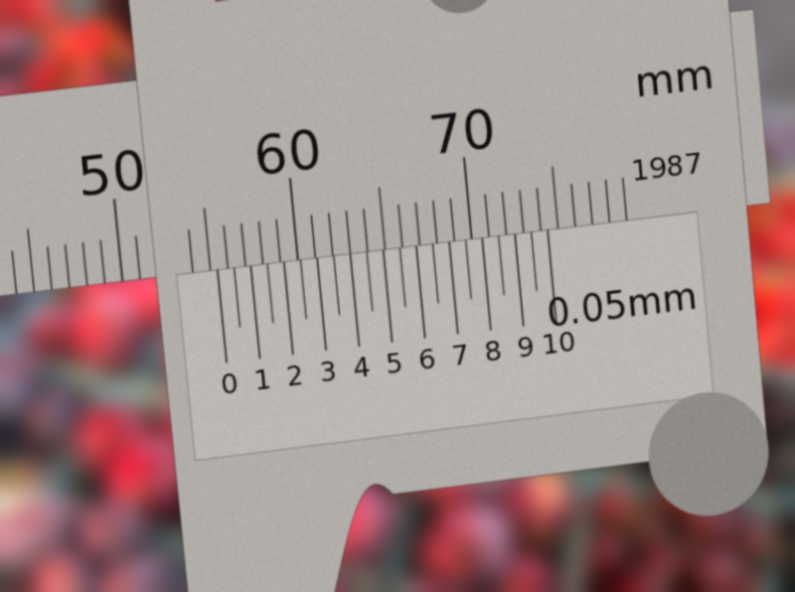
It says {"value": 55.4, "unit": "mm"}
